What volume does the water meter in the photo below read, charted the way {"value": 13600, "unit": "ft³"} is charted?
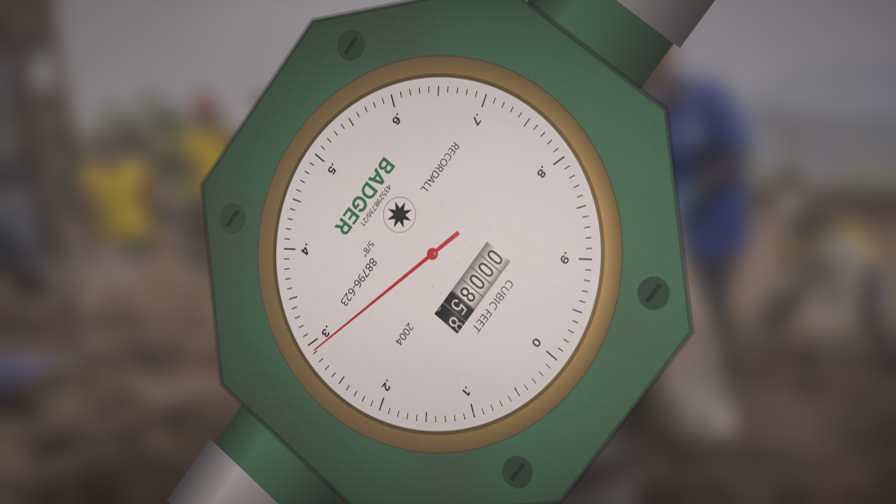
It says {"value": 858.29, "unit": "ft³"}
